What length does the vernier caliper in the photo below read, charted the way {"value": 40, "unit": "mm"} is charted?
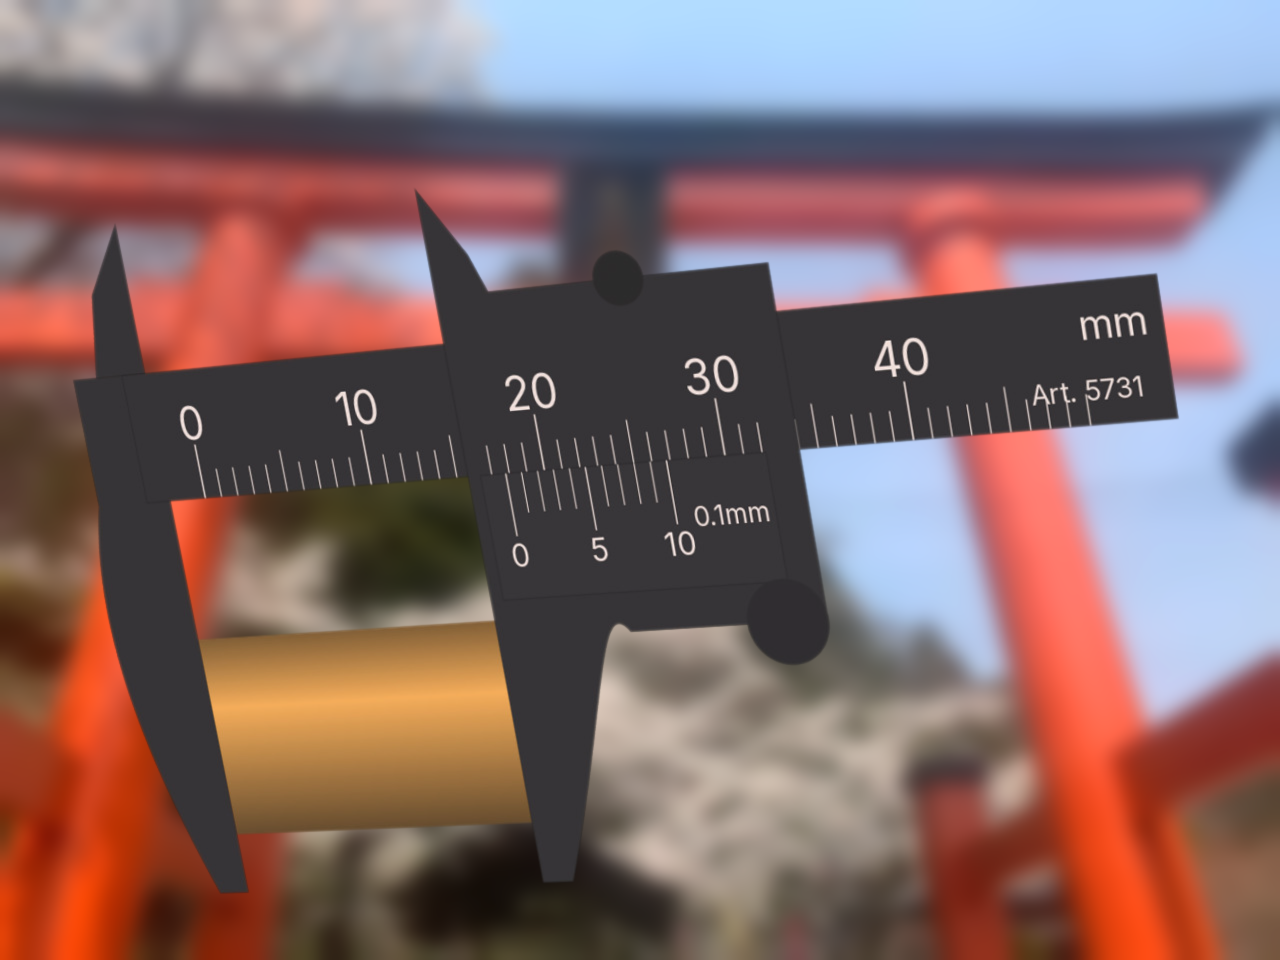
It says {"value": 17.8, "unit": "mm"}
